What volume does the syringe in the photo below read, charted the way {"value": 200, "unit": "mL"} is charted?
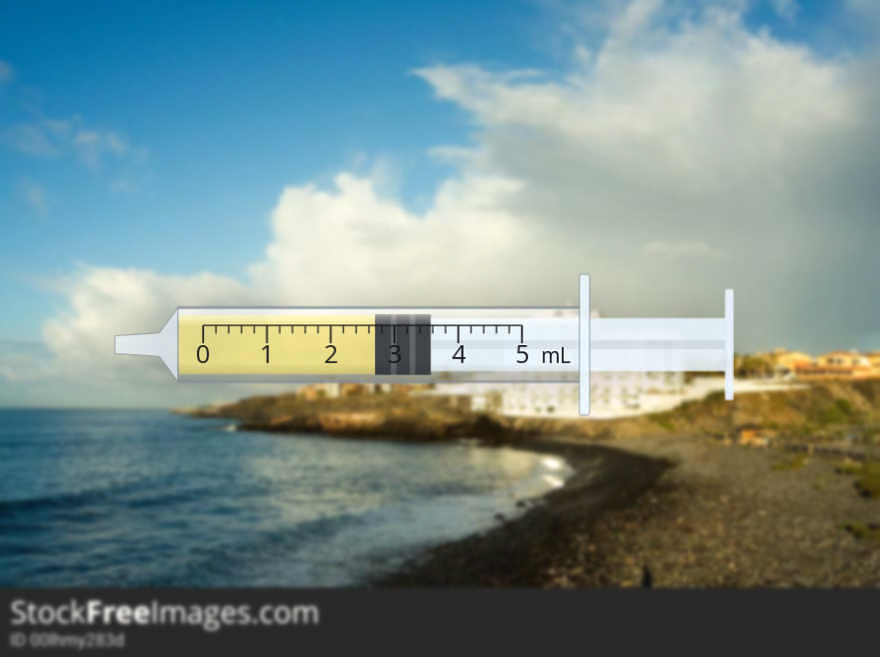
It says {"value": 2.7, "unit": "mL"}
